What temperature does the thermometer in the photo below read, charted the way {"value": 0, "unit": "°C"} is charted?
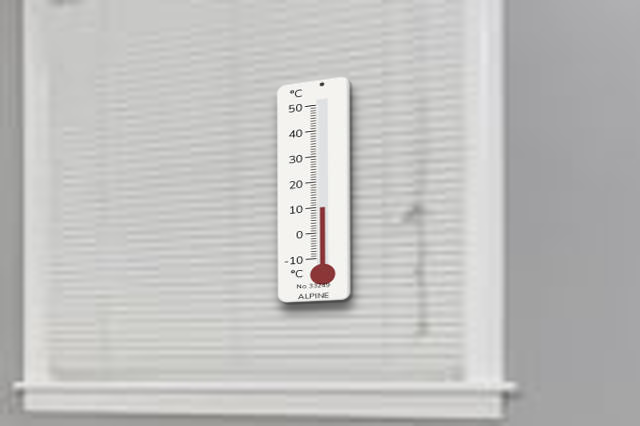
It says {"value": 10, "unit": "°C"}
